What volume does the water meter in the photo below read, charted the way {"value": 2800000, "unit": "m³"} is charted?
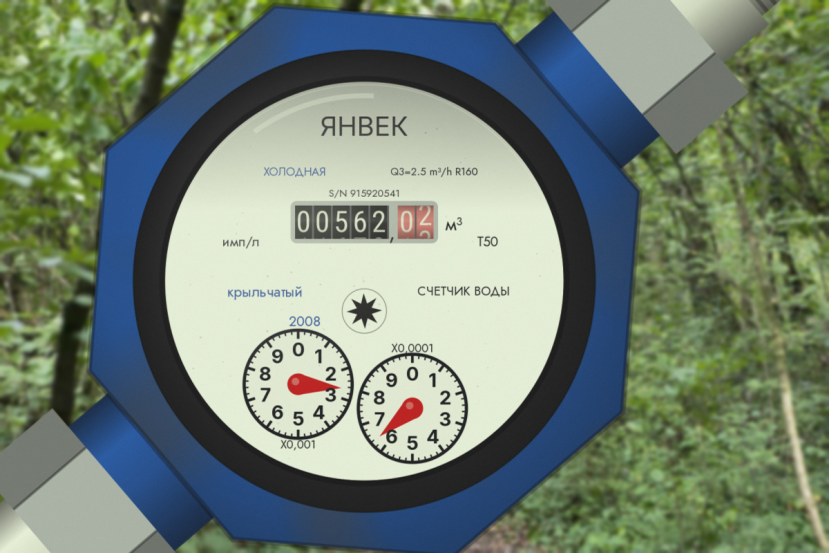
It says {"value": 562.0226, "unit": "m³"}
